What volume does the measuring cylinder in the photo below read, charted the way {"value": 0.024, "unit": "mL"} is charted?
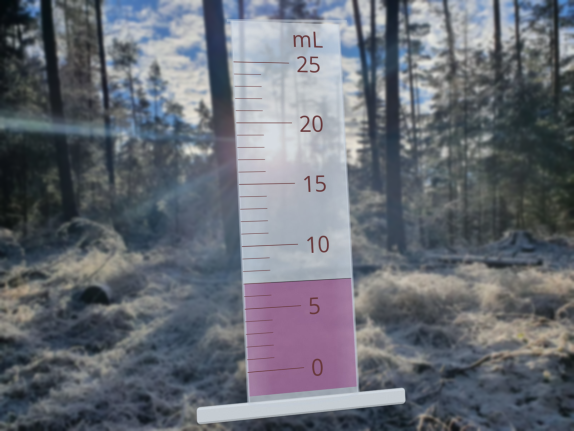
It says {"value": 7, "unit": "mL"}
